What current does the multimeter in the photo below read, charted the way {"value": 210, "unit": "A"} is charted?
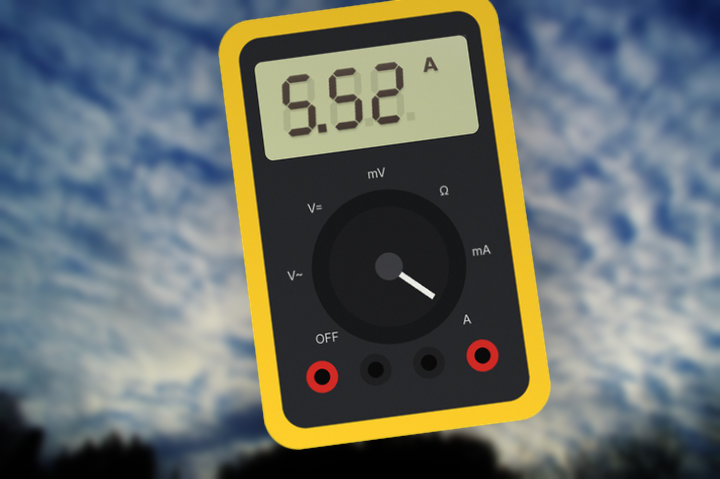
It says {"value": 5.52, "unit": "A"}
